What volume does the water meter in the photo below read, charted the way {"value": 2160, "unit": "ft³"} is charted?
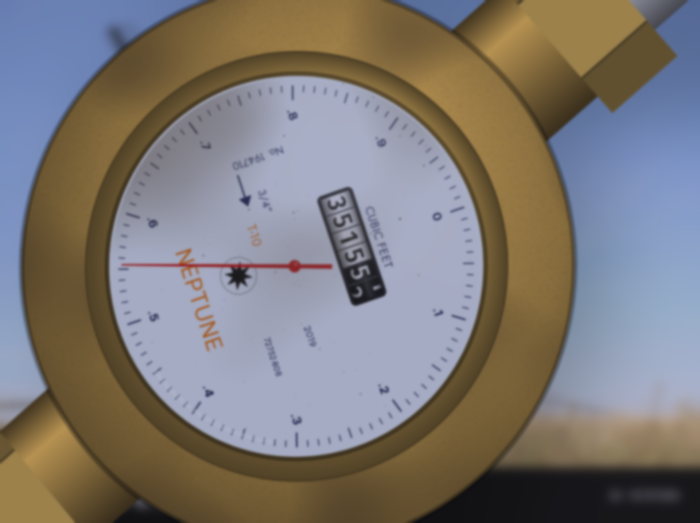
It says {"value": 351551.55, "unit": "ft³"}
